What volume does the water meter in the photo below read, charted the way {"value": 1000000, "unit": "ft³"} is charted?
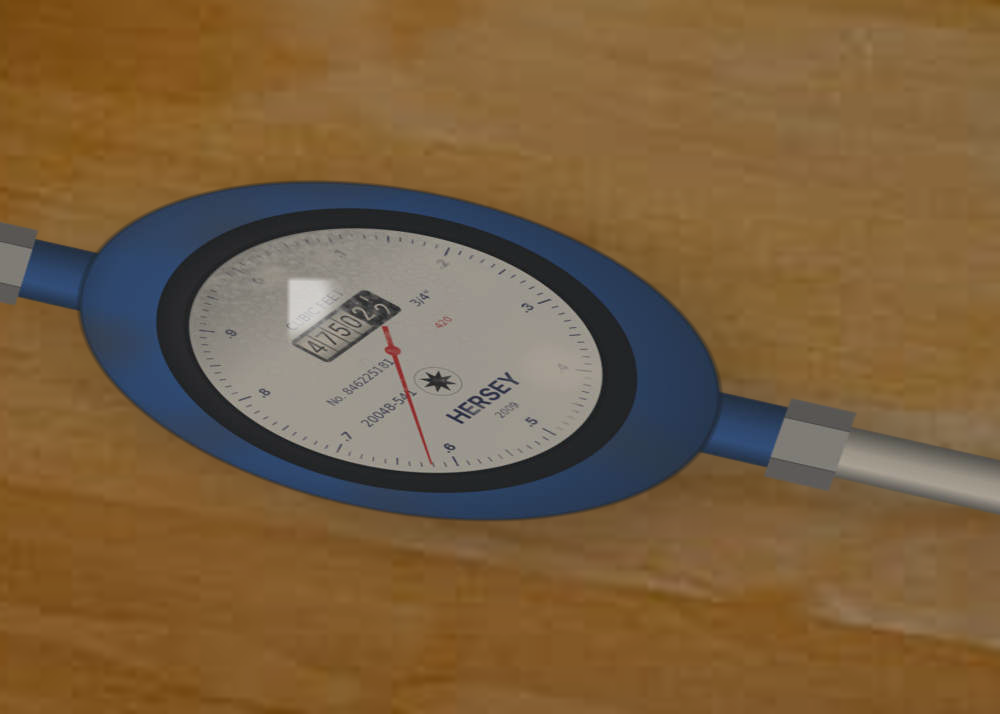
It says {"value": 475021.62, "unit": "ft³"}
